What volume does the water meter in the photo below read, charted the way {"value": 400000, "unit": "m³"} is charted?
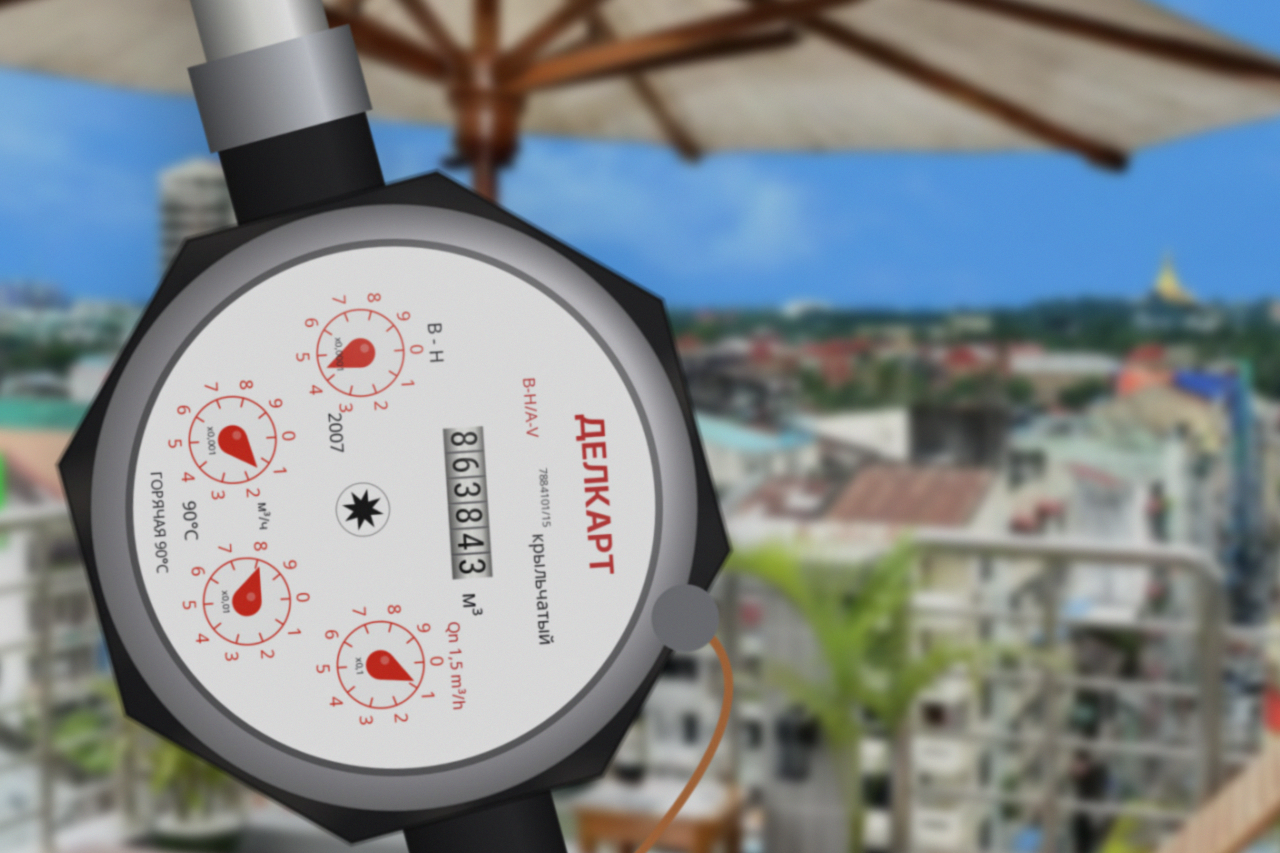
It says {"value": 863843.0814, "unit": "m³"}
